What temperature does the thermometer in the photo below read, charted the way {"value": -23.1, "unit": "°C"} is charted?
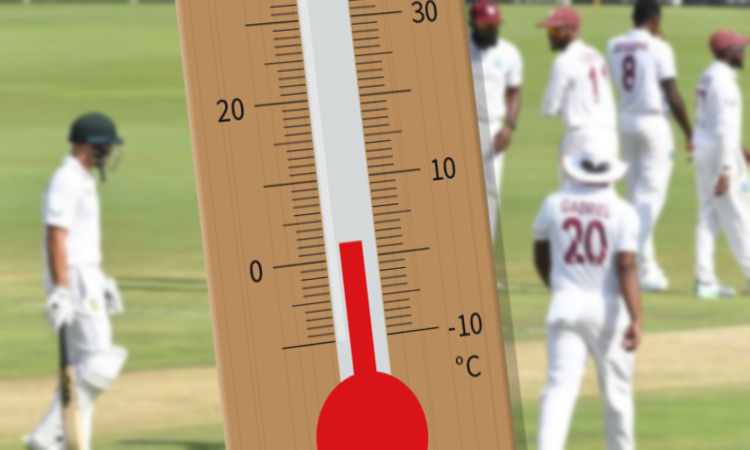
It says {"value": 2, "unit": "°C"}
